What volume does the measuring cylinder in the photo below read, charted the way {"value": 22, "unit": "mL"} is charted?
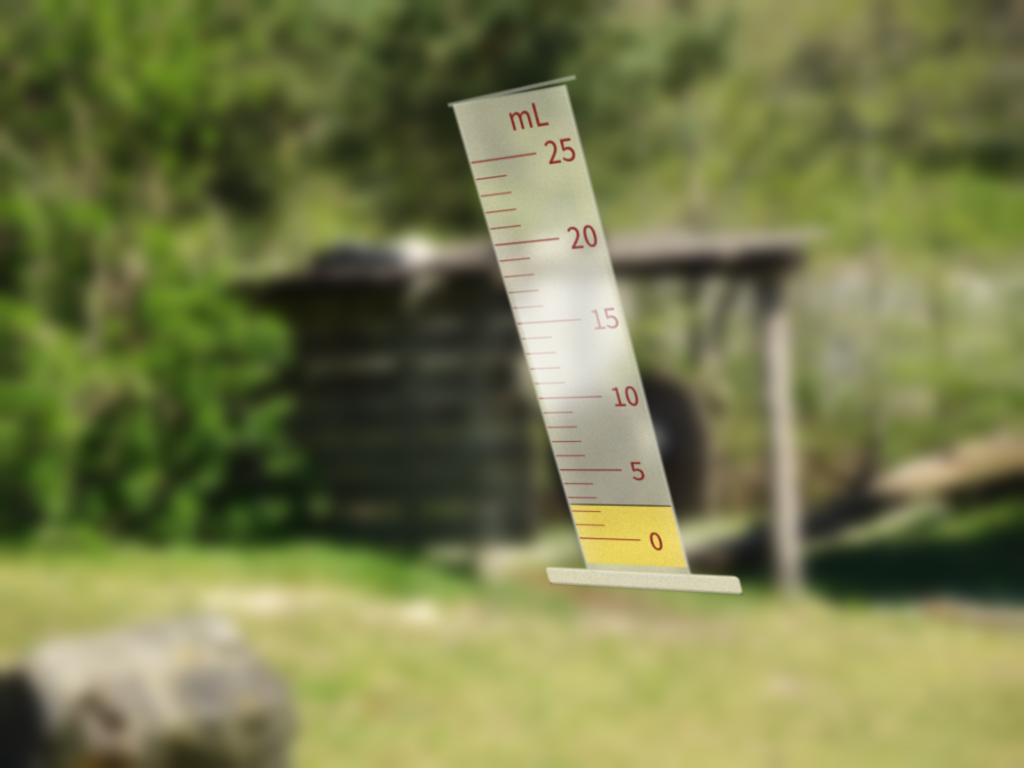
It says {"value": 2.5, "unit": "mL"}
